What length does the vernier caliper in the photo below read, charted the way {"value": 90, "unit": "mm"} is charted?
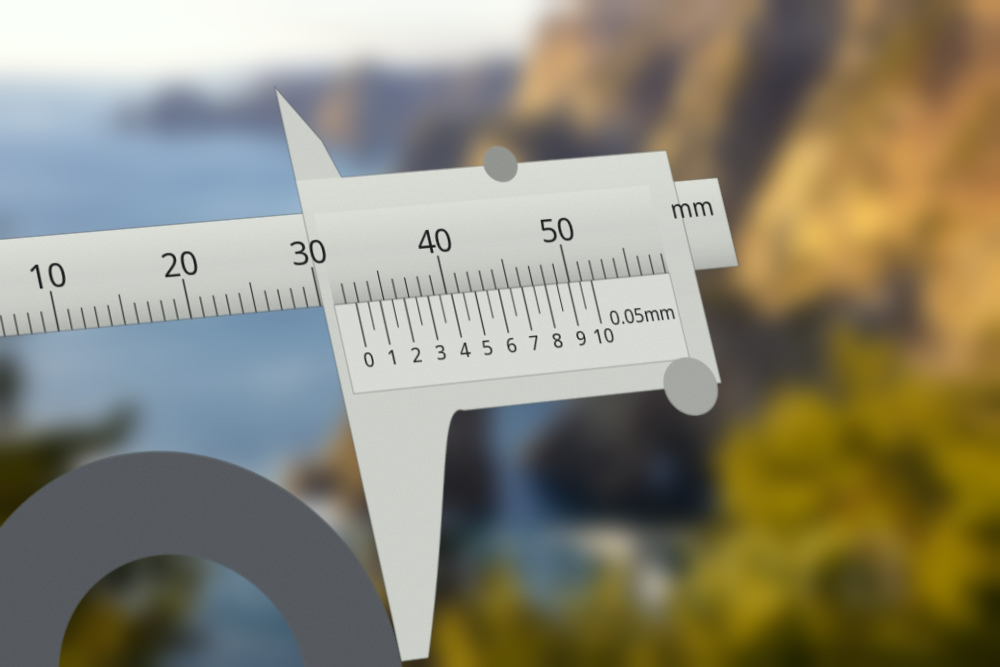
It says {"value": 32.8, "unit": "mm"}
